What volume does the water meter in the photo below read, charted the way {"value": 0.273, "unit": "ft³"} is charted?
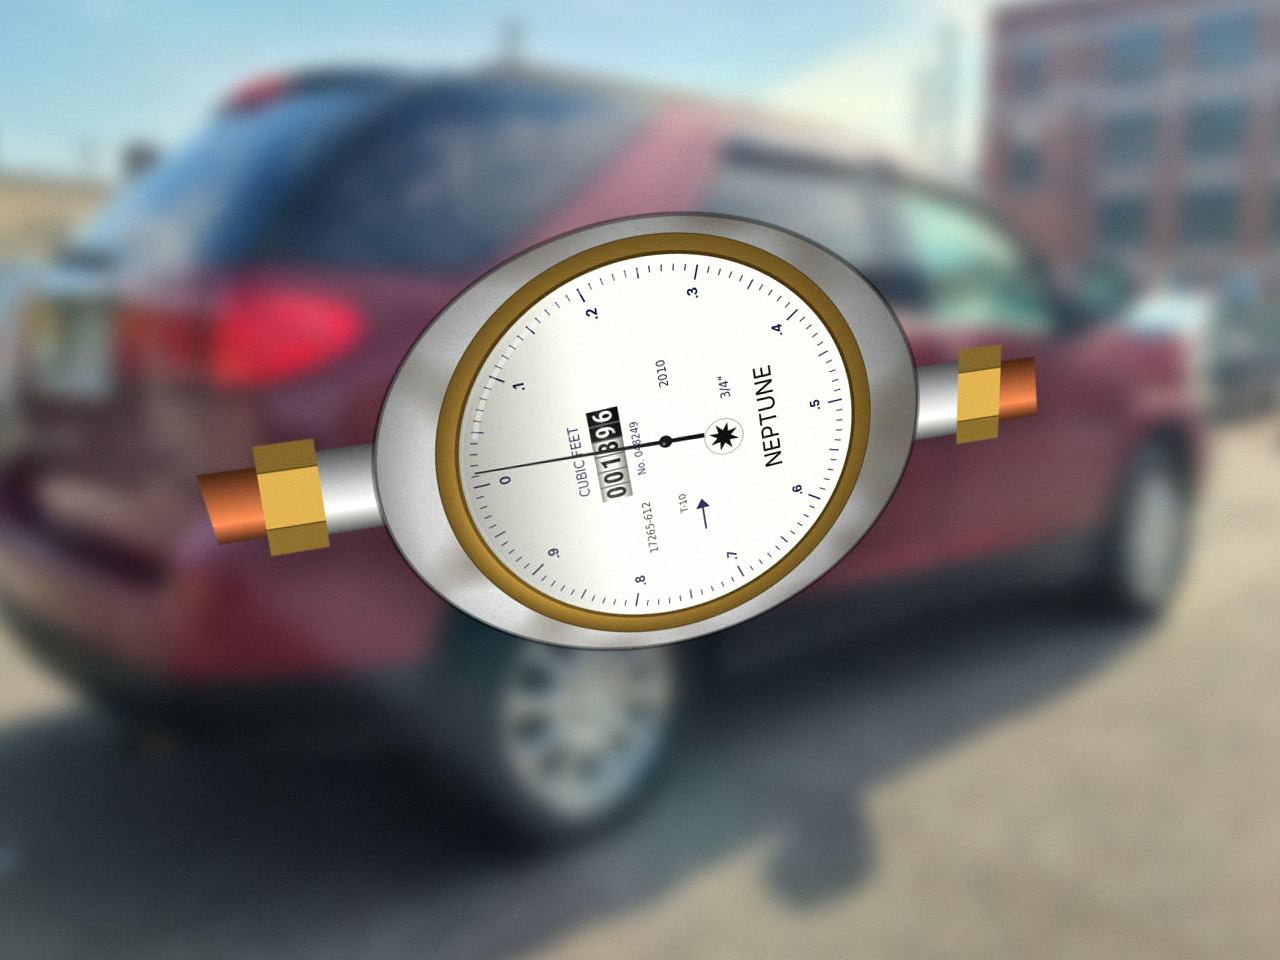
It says {"value": 1896.01, "unit": "ft³"}
